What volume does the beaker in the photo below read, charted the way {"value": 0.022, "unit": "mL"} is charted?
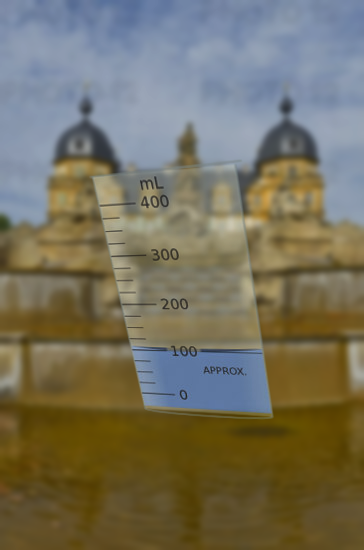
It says {"value": 100, "unit": "mL"}
